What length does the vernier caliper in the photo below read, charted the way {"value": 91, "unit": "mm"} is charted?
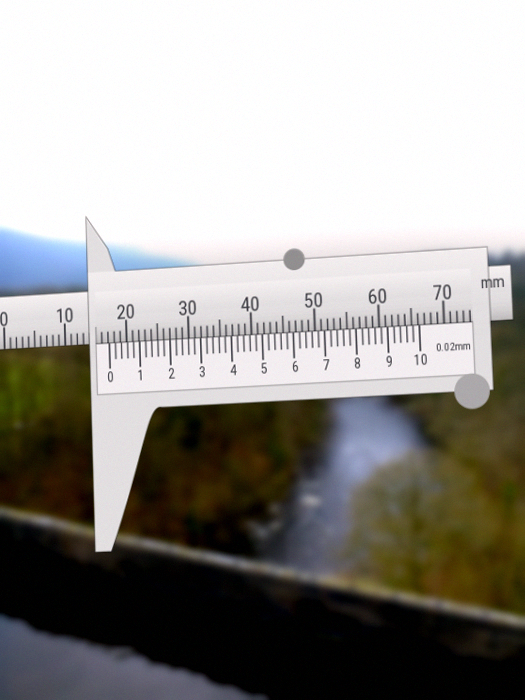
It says {"value": 17.2, "unit": "mm"}
